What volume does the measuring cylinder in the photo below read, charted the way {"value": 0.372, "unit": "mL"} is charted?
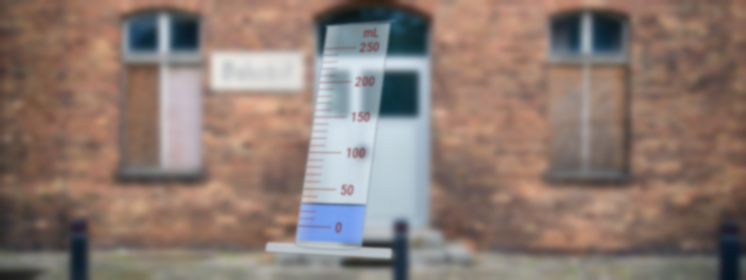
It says {"value": 30, "unit": "mL"}
